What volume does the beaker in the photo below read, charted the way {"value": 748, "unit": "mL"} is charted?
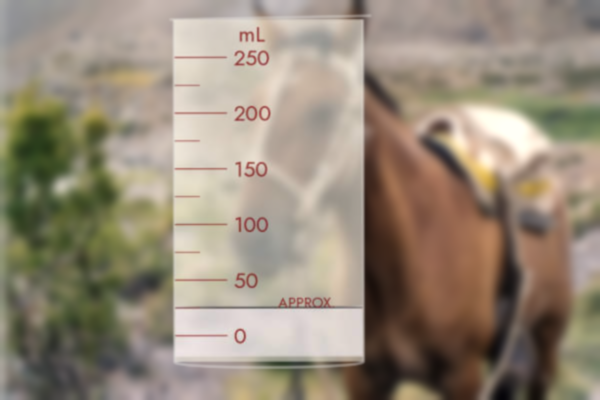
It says {"value": 25, "unit": "mL"}
